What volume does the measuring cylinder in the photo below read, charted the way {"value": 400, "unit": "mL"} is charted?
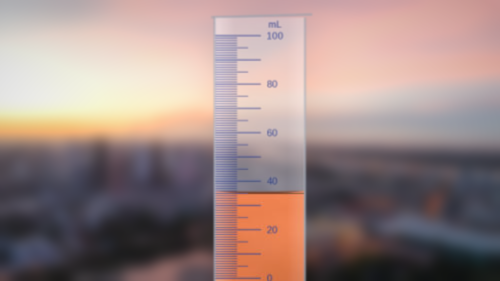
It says {"value": 35, "unit": "mL"}
